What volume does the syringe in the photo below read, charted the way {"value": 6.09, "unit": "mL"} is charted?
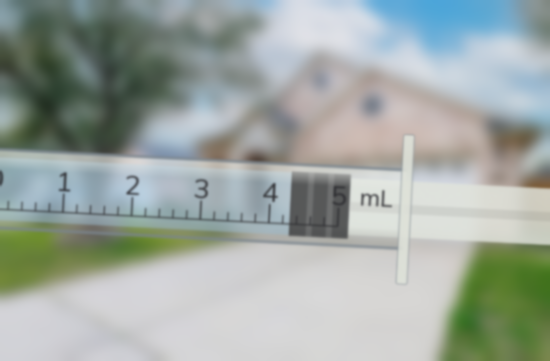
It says {"value": 4.3, "unit": "mL"}
